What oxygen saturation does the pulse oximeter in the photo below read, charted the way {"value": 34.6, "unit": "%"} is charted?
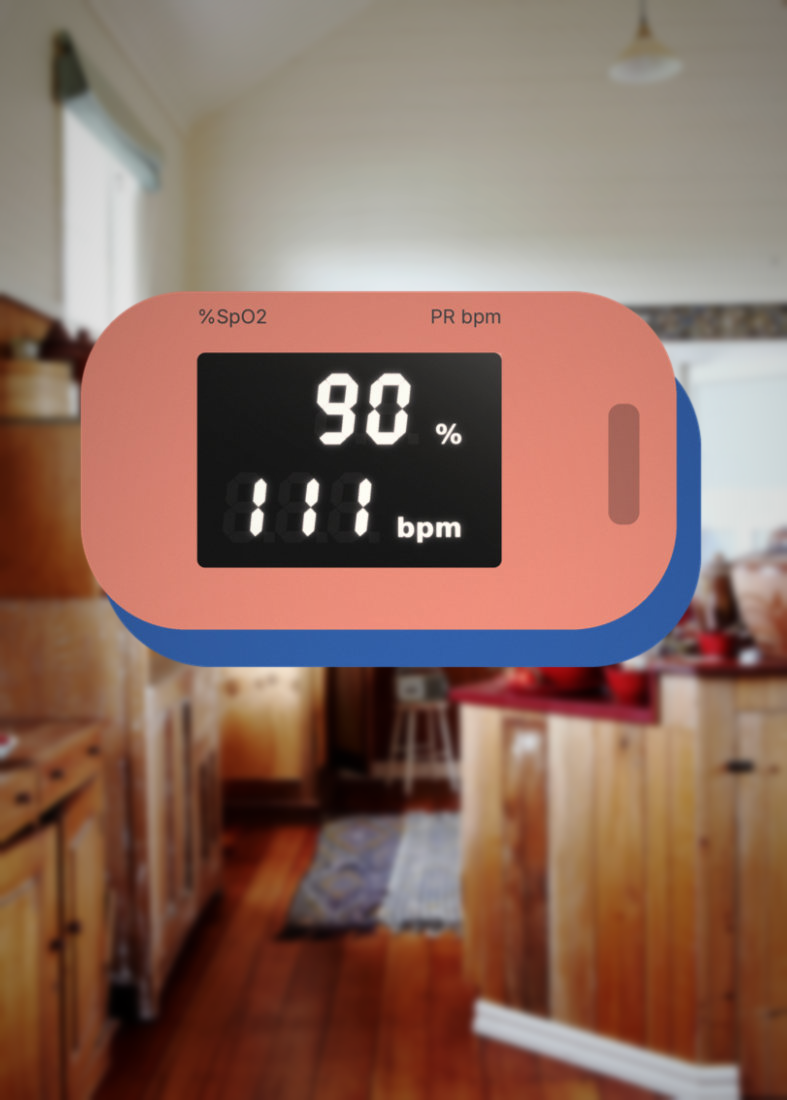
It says {"value": 90, "unit": "%"}
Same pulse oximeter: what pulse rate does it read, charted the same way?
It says {"value": 111, "unit": "bpm"}
